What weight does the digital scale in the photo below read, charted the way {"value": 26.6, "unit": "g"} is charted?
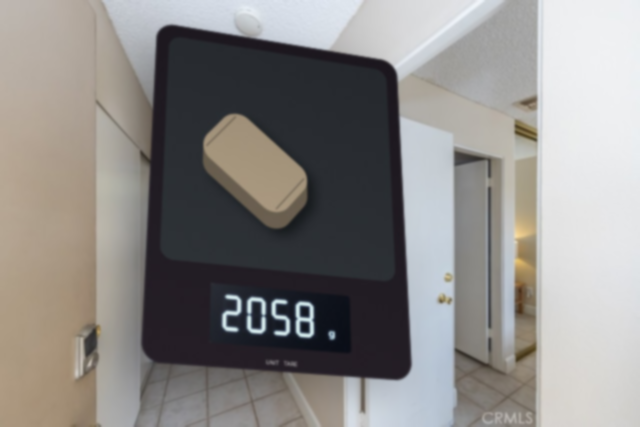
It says {"value": 2058, "unit": "g"}
